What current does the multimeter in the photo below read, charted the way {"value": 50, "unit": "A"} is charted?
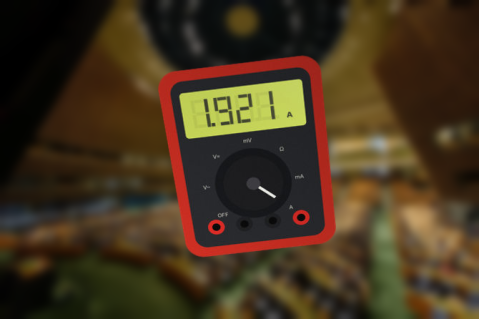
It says {"value": 1.921, "unit": "A"}
